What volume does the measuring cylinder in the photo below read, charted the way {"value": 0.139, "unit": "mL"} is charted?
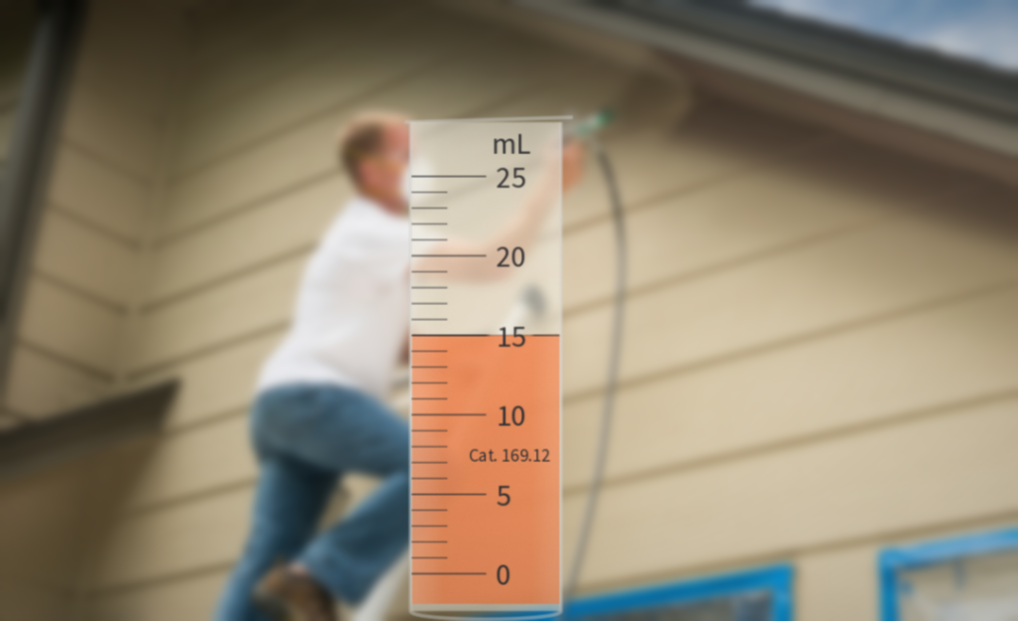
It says {"value": 15, "unit": "mL"}
